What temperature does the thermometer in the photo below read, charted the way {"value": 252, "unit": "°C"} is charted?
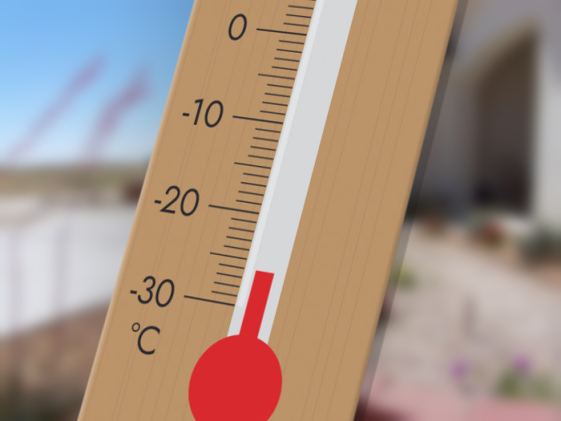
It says {"value": -26, "unit": "°C"}
